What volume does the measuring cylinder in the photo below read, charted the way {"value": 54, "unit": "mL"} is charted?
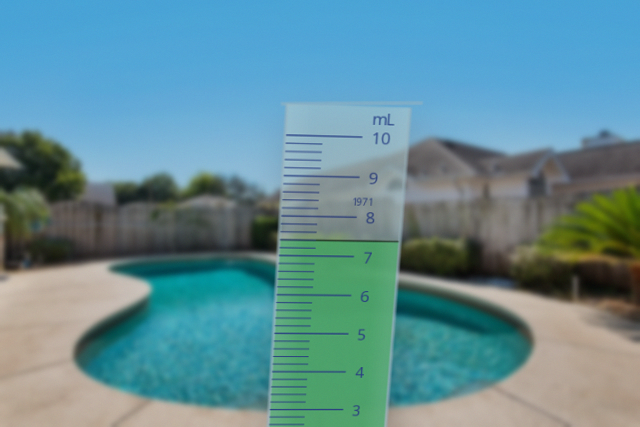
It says {"value": 7.4, "unit": "mL"}
